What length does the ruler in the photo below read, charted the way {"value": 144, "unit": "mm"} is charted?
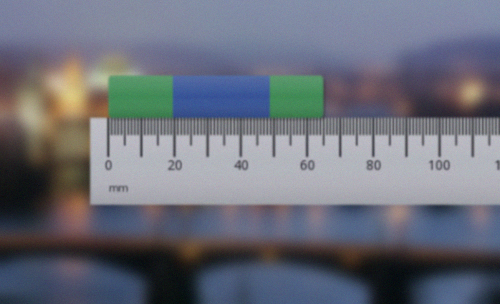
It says {"value": 65, "unit": "mm"}
